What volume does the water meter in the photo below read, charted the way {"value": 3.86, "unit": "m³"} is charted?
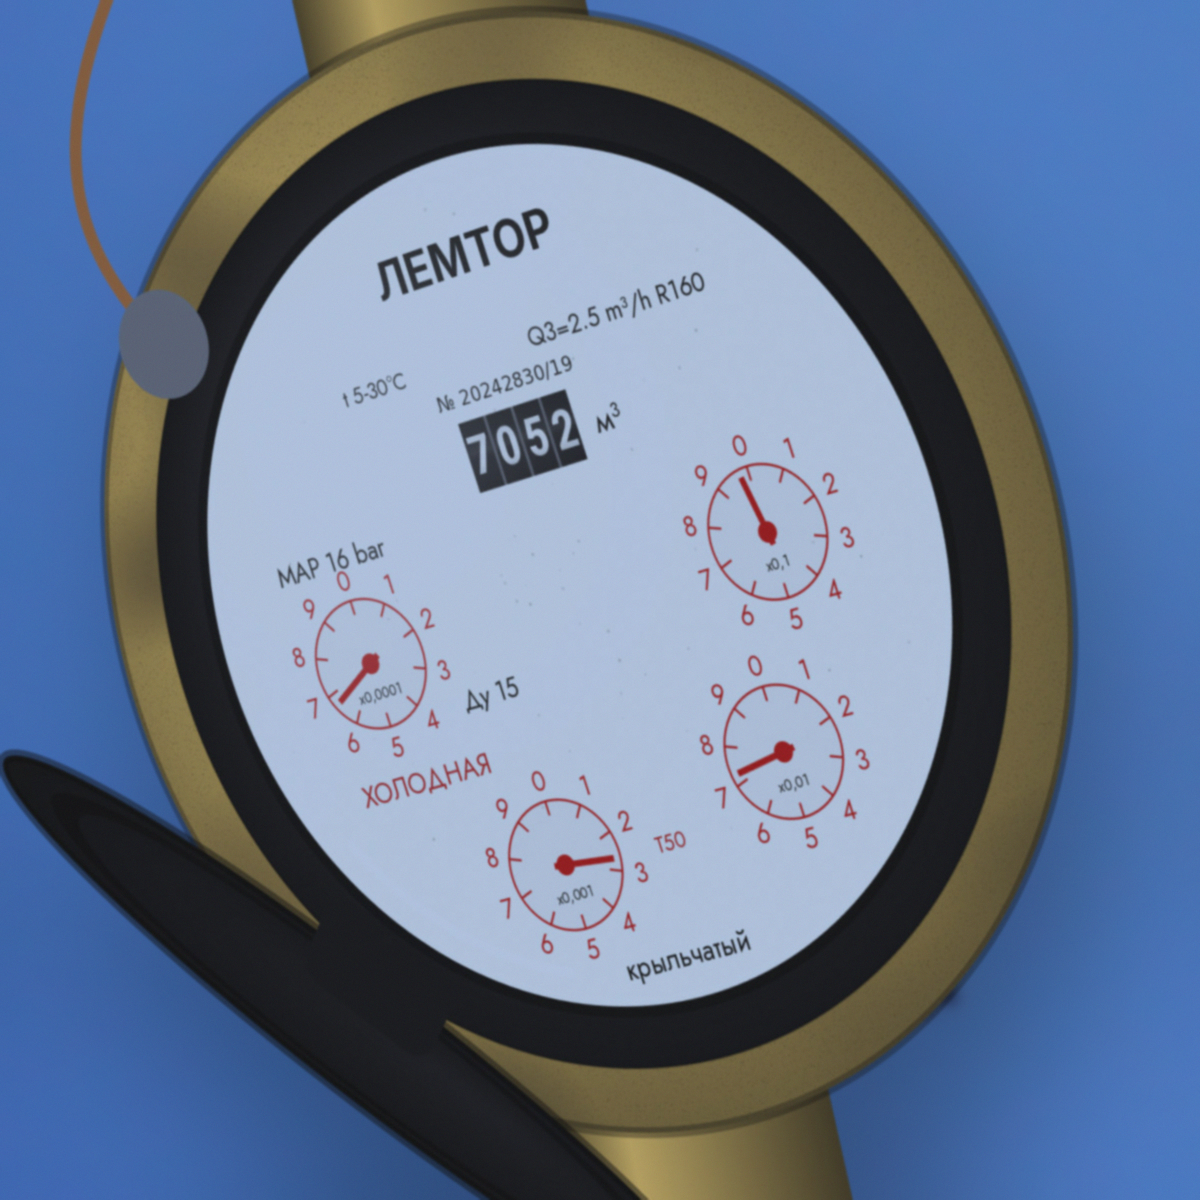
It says {"value": 7051.9726, "unit": "m³"}
